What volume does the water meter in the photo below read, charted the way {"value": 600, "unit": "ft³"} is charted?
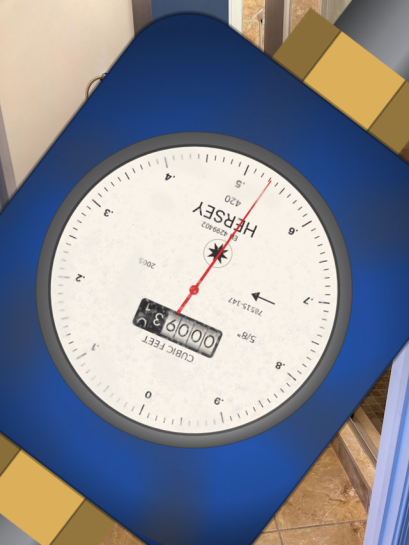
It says {"value": 930.53, "unit": "ft³"}
